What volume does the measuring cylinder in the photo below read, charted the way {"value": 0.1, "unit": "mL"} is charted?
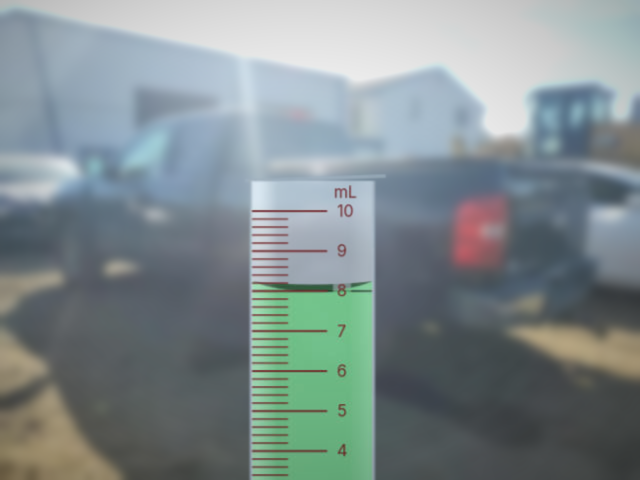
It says {"value": 8, "unit": "mL"}
